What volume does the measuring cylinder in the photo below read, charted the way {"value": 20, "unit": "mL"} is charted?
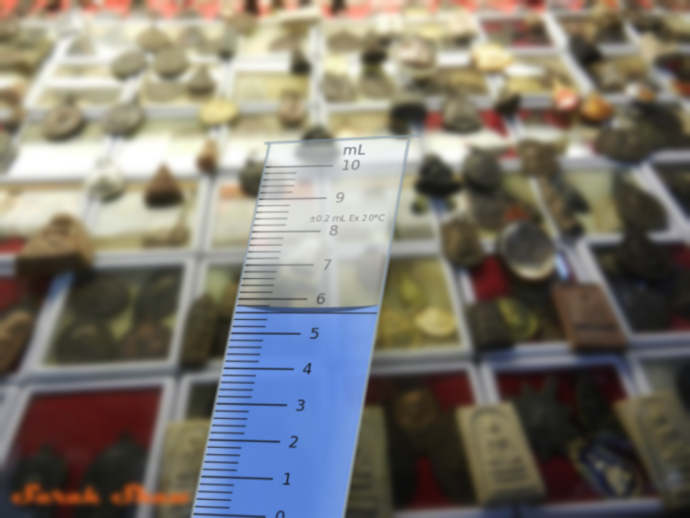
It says {"value": 5.6, "unit": "mL"}
